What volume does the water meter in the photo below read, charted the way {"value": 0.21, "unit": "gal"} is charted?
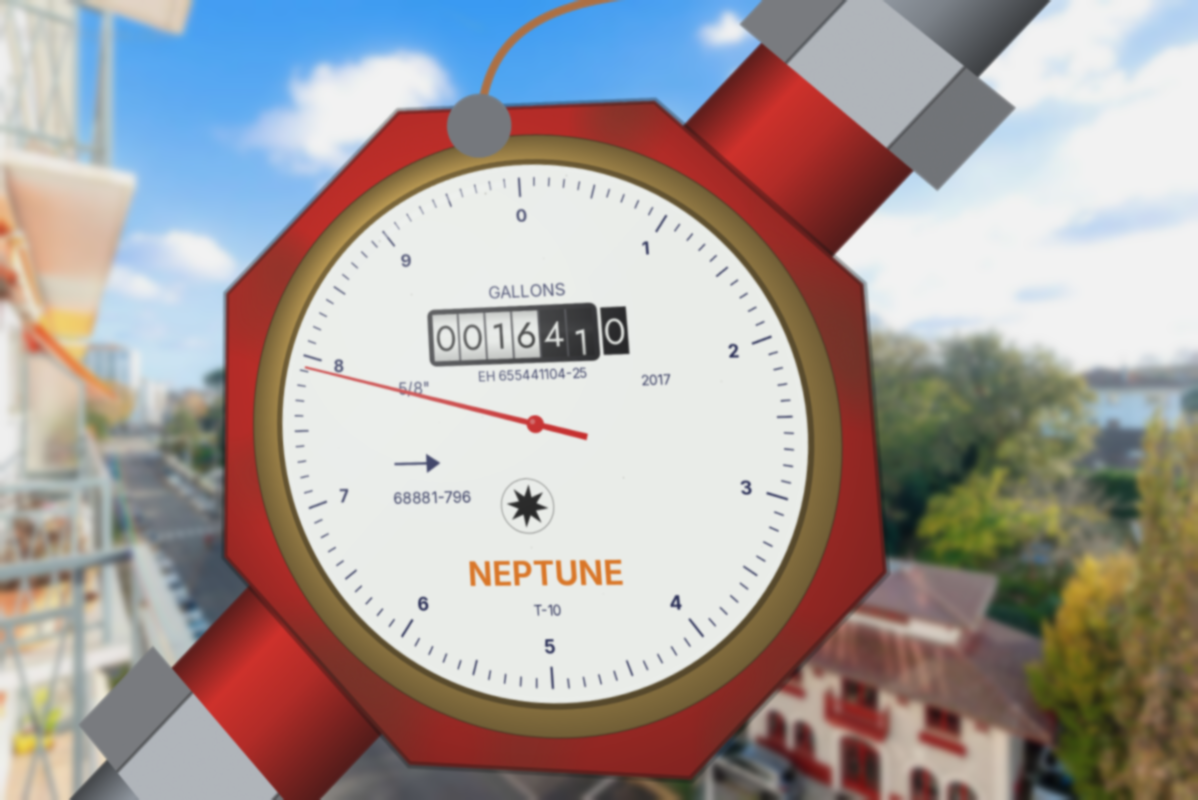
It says {"value": 16407.9, "unit": "gal"}
